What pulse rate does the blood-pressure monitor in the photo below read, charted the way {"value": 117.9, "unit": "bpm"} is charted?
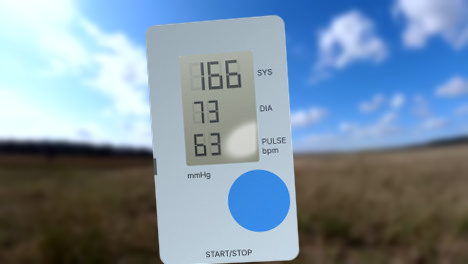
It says {"value": 63, "unit": "bpm"}
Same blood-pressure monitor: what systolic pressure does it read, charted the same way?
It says {"value": 166, "unit": "mmHg"}
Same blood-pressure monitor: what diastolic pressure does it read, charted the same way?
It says {"value": 73, "unit": "mmHg"}
